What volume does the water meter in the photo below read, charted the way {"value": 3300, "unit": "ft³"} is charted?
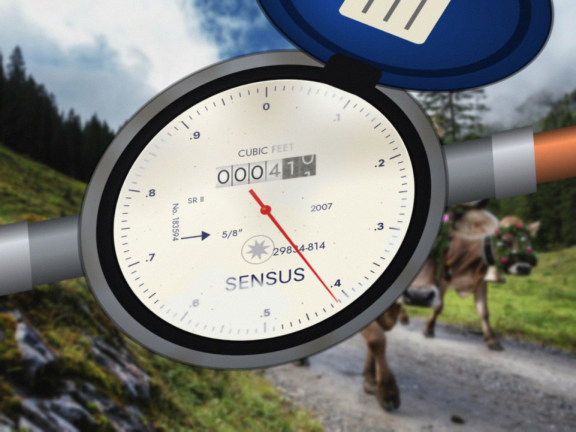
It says {"value": 410.41, "unit": "ft³"}
